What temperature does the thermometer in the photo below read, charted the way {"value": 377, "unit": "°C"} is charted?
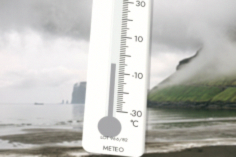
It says {"value": -5, "unit": "°C"}
